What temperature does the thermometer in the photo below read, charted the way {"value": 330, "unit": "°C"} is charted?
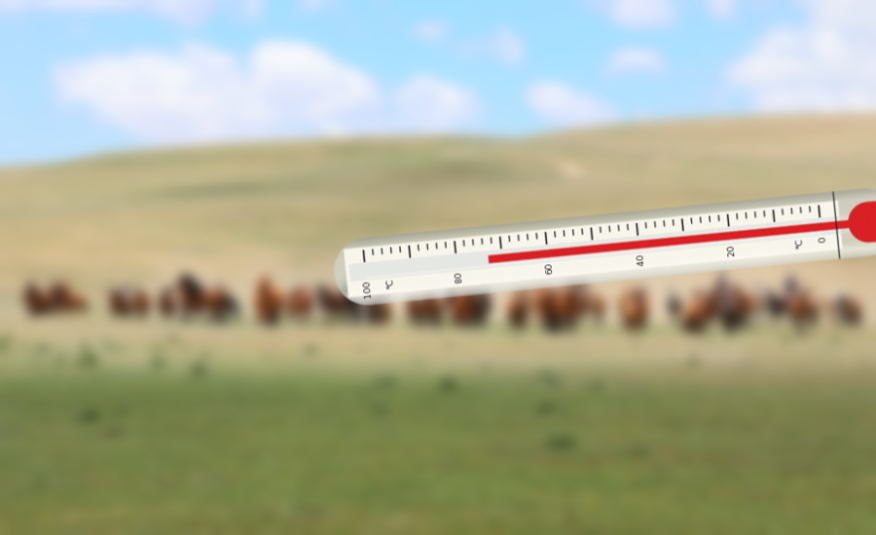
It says {"value": 73, "unit": "°C"}
